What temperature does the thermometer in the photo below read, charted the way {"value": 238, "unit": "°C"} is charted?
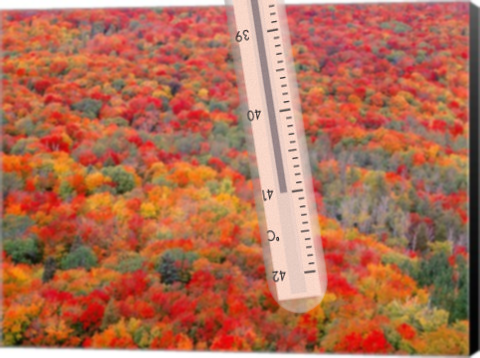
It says {"value": 41, "unit": "°C"}
